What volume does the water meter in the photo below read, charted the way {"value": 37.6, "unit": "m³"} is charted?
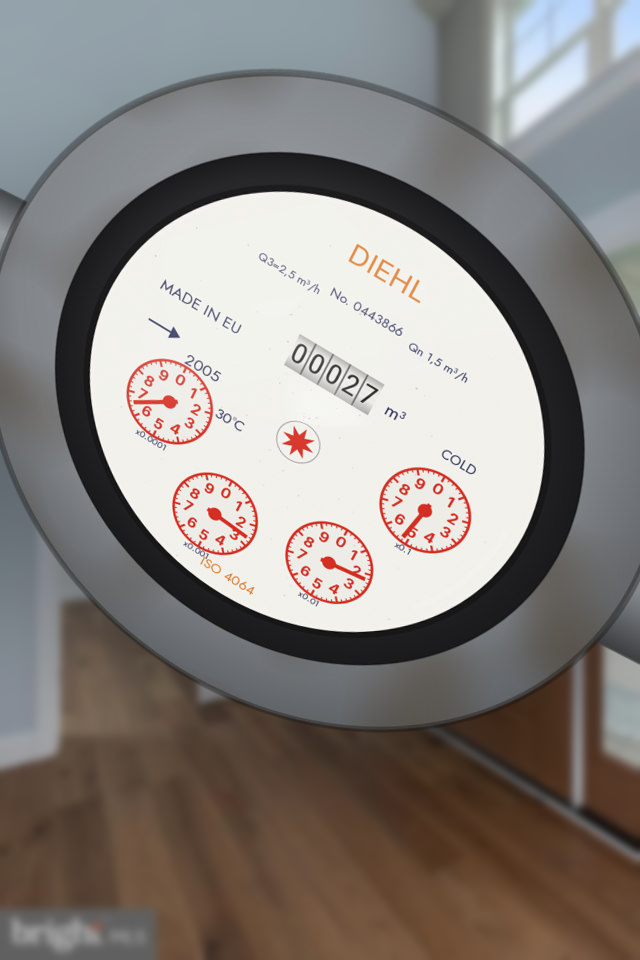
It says {"value": 27.5226, "unit": "m³"}
